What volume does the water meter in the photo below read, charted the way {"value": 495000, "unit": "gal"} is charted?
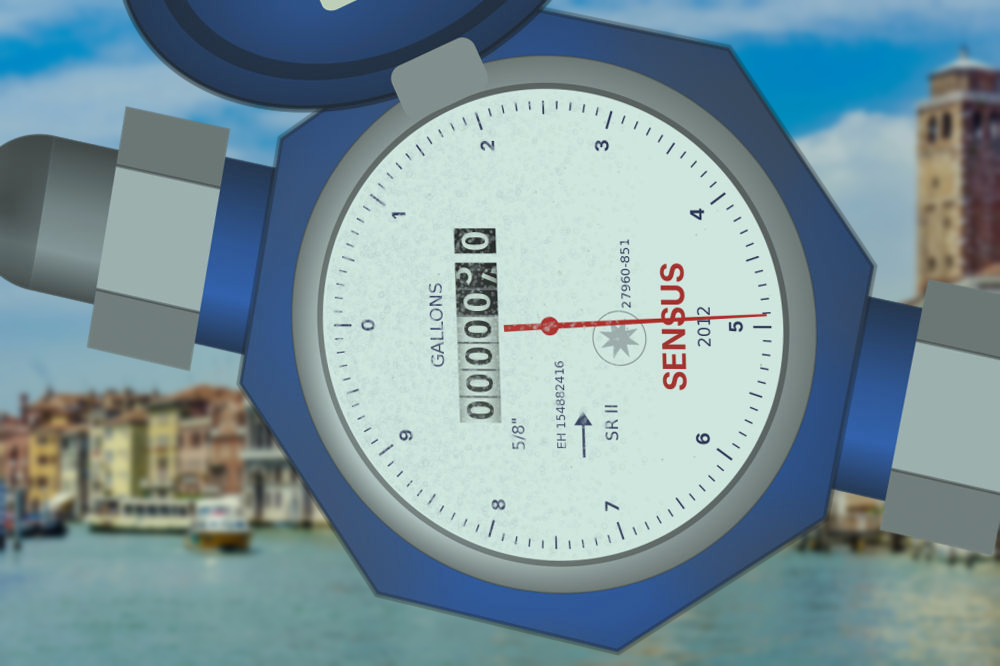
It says {"value": 34.9, "unit": "gal"}
